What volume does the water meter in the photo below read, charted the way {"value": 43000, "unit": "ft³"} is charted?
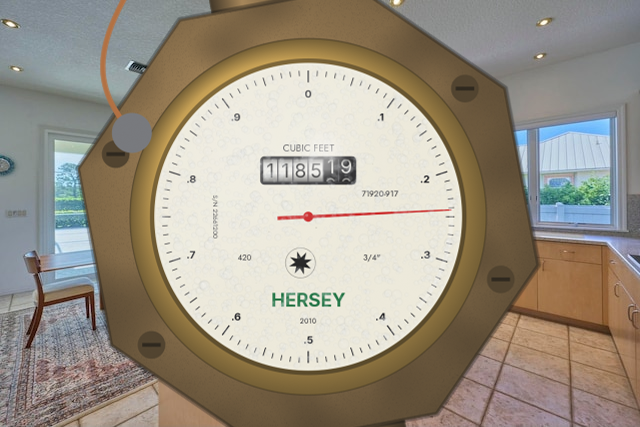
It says {"value": 118519.24, "unit": "ft³"}
